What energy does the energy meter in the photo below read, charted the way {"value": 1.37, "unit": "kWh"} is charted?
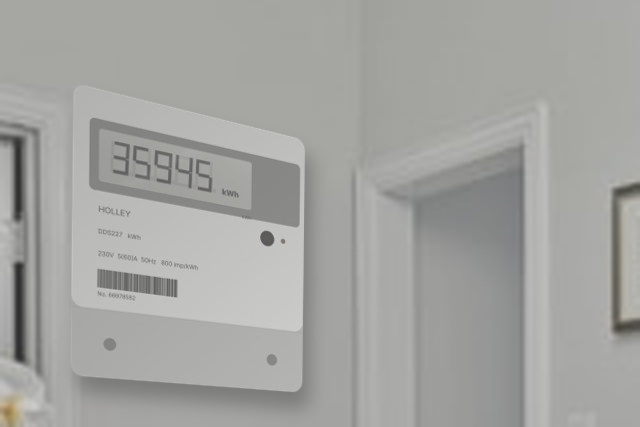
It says {"value": 35945, "unit": "kWh"}
